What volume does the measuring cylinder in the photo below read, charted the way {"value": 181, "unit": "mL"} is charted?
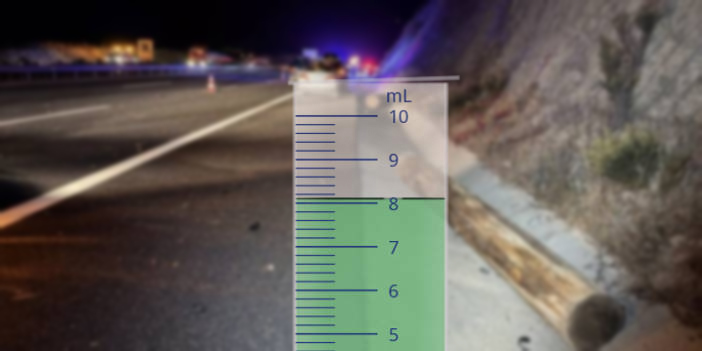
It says {"value": 8.1, "unit": "mL"}
